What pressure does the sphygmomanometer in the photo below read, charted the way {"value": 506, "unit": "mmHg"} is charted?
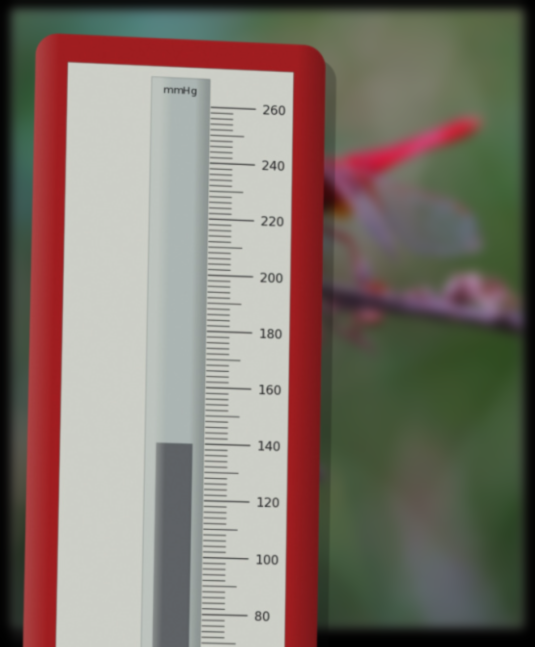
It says {"value": 140, "unit": "mmHg"}
